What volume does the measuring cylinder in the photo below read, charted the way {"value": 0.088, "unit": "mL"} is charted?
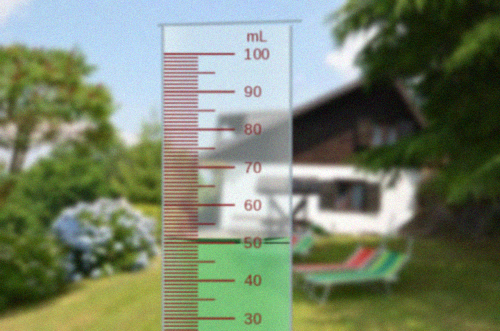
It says {"value": 50, "unit": "mL"}
